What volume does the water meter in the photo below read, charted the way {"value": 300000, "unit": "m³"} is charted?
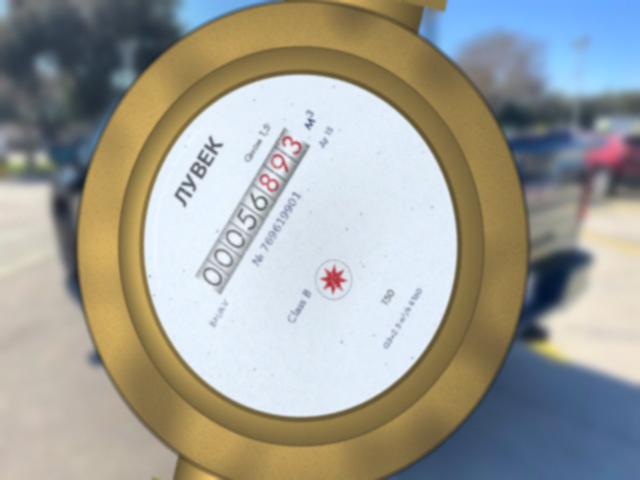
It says {"value": 56.893, "unit": "m³"}
